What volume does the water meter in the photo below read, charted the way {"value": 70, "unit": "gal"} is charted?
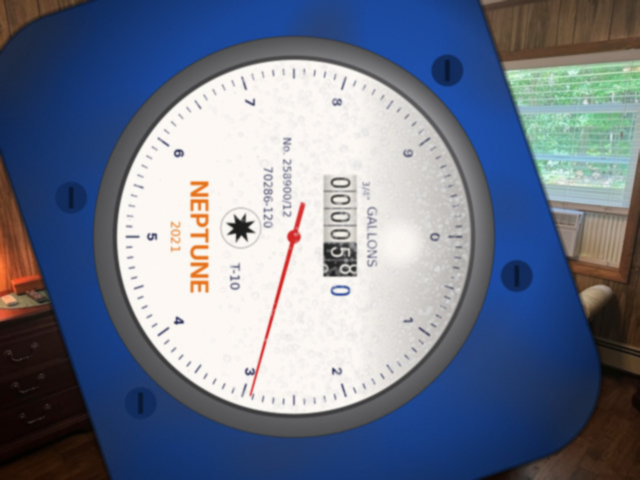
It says {"value": 582.9, "unit": "gal"}
